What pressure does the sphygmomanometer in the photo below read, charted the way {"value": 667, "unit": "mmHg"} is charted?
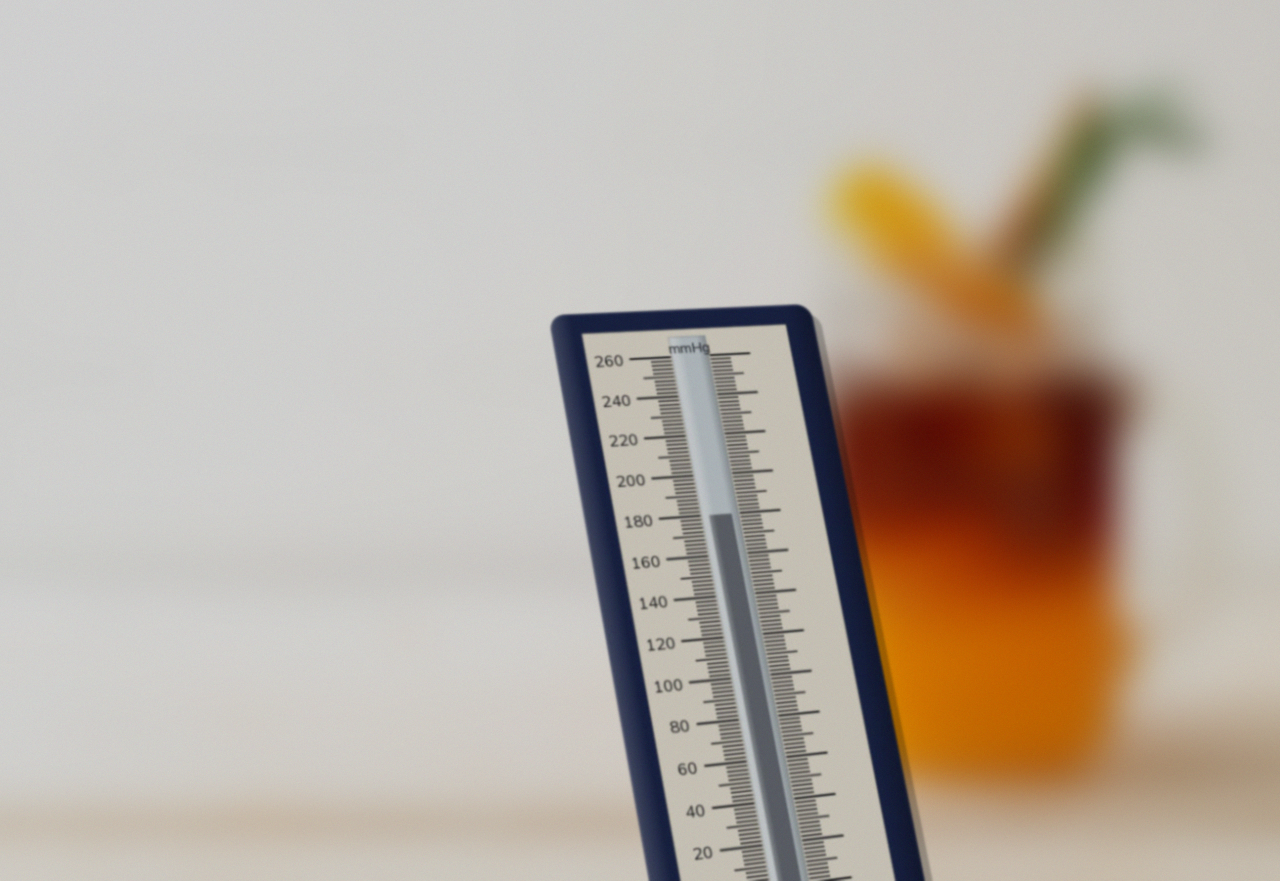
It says {"value": 180, "unit": "mmHg"}
